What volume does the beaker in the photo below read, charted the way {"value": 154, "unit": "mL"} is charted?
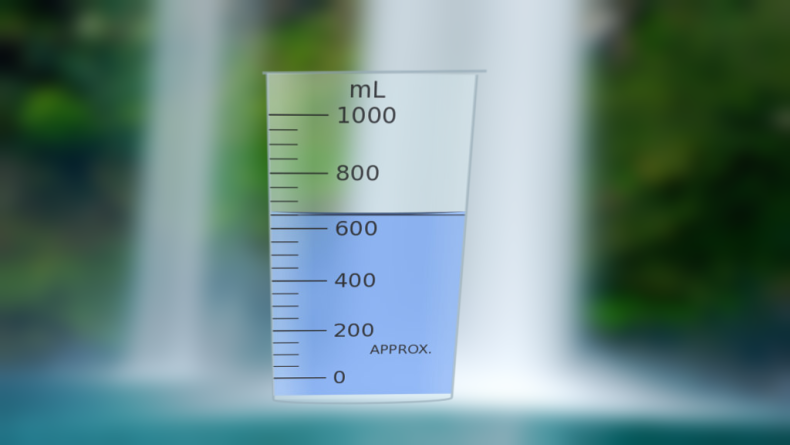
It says {"value": 650, "unit": "mL"}
